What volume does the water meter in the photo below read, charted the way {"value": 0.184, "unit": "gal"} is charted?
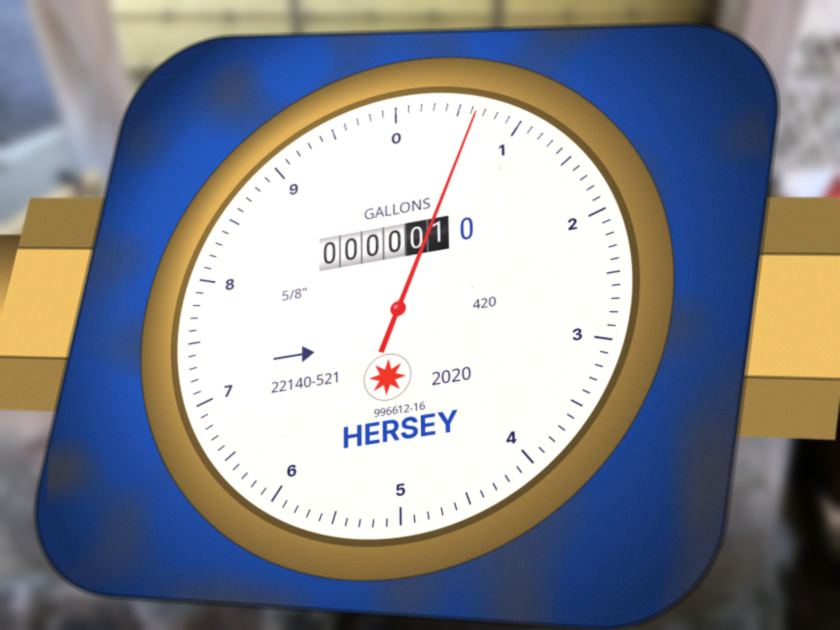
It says {"value": 10.6, "unit": "gal"}
